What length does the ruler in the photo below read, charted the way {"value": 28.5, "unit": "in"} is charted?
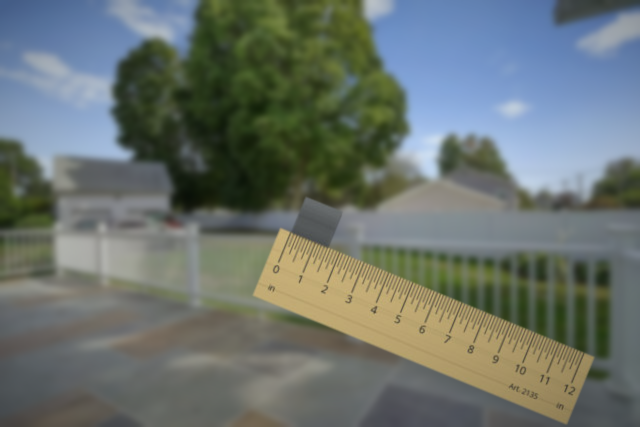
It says {"value": 1.5, "unit": "in"}
